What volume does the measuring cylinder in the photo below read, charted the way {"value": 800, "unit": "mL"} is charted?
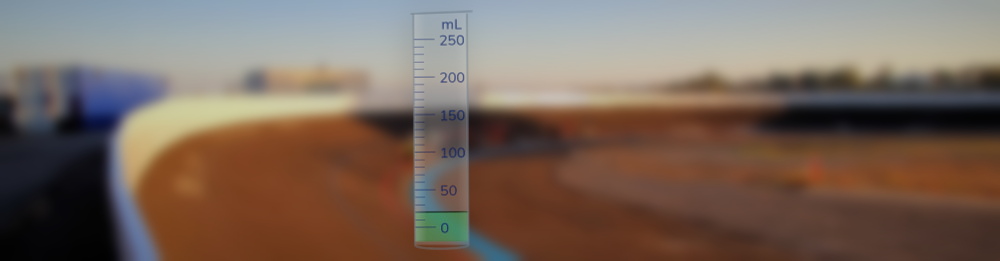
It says {"value": 20, "unit": "mL"}
